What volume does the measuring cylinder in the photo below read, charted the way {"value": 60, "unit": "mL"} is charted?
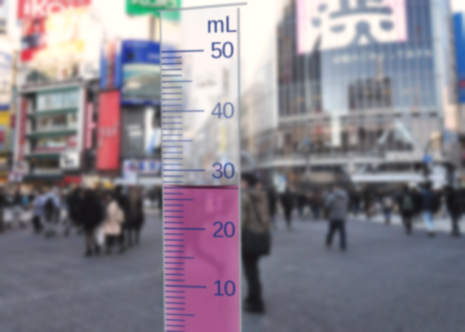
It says {"value": 27, "unit": "mL"}
